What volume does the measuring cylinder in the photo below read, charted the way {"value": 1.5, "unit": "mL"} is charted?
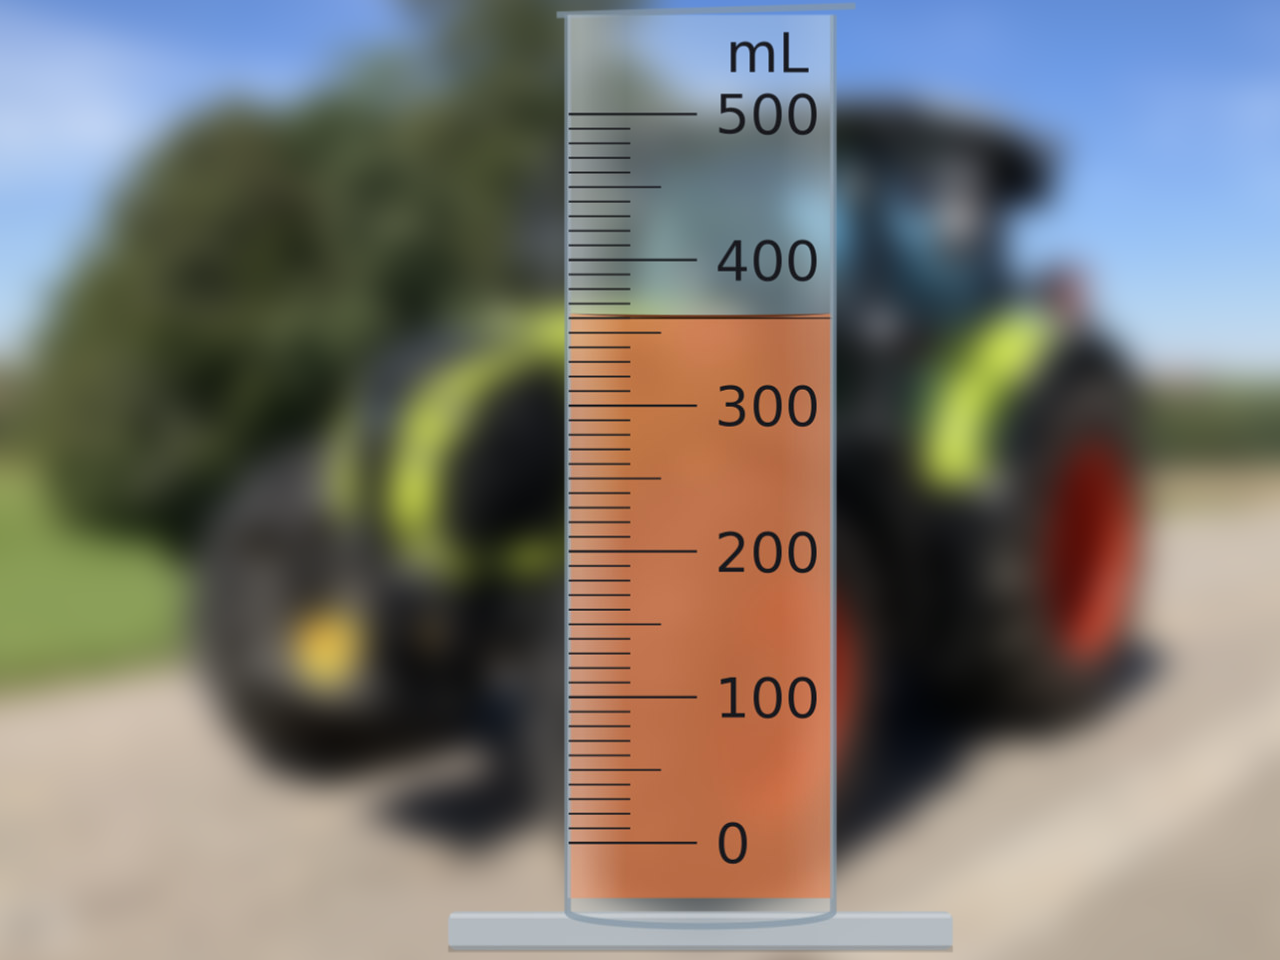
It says {"value": 360, "unit": "mL"}
